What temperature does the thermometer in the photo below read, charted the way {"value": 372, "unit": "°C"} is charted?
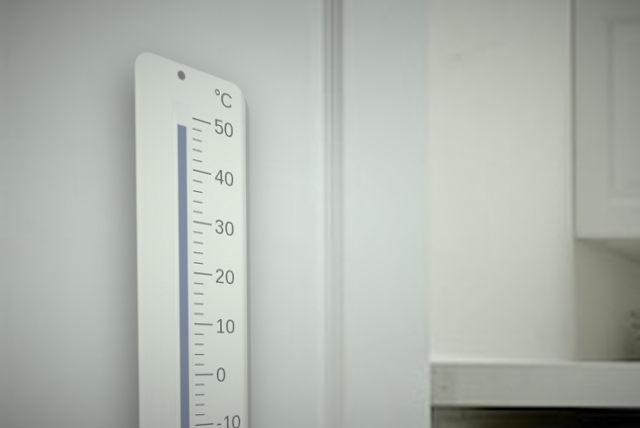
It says {"value": 48, "unit": "°C"}
